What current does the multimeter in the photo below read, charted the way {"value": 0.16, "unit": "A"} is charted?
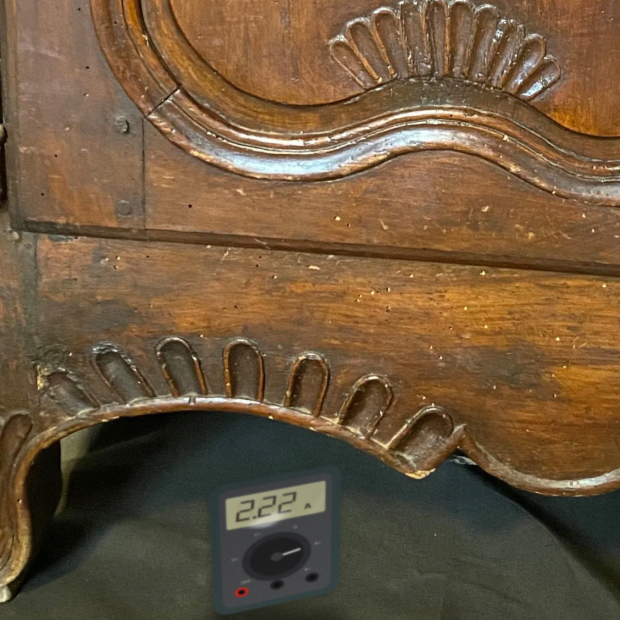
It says {"value": 2.22, "unit": "A"}
